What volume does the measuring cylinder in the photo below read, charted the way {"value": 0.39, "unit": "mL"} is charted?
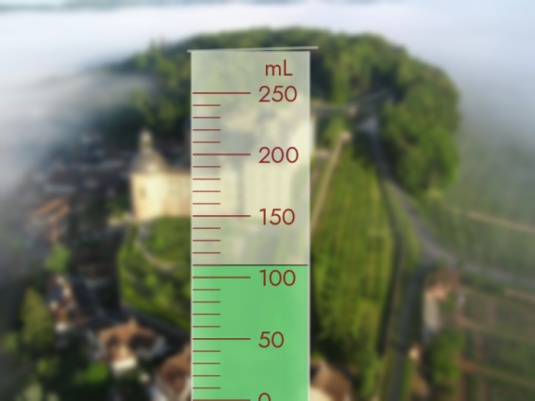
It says {"value": 110, "unit": "mL"}
